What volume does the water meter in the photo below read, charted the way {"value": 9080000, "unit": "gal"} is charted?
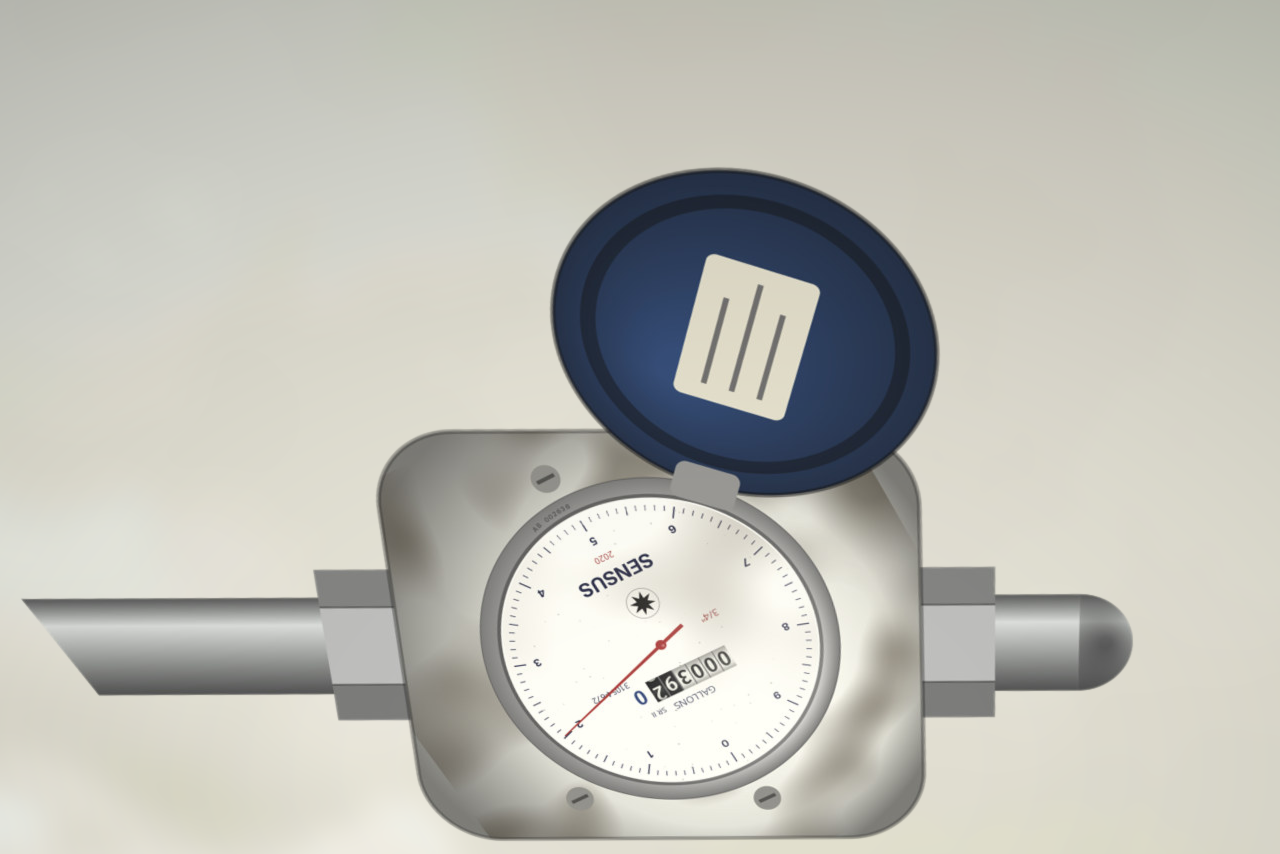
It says {"value": 3922.0, "unit": "gal"}
